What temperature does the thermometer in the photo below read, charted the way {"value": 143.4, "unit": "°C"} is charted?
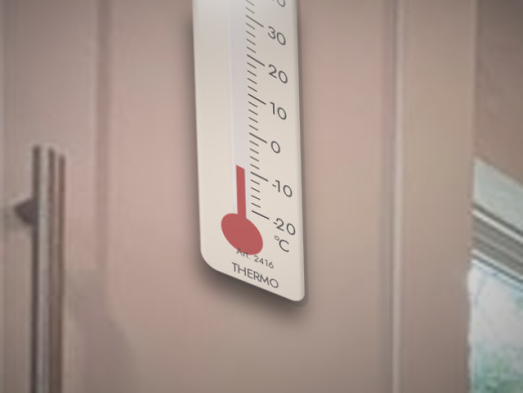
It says {"value": -10, "unit": "°C"}
